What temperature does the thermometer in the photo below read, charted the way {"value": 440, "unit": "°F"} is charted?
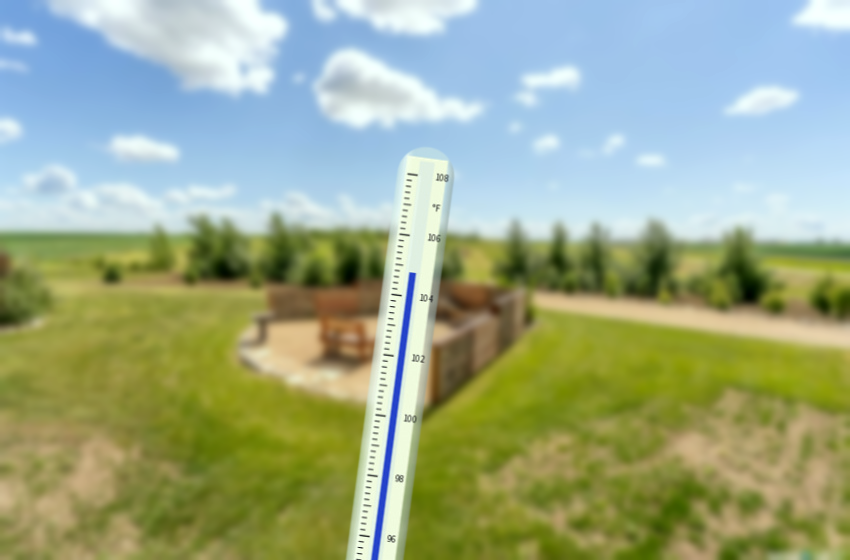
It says {"value": 104.8, "unit": "°F"}
